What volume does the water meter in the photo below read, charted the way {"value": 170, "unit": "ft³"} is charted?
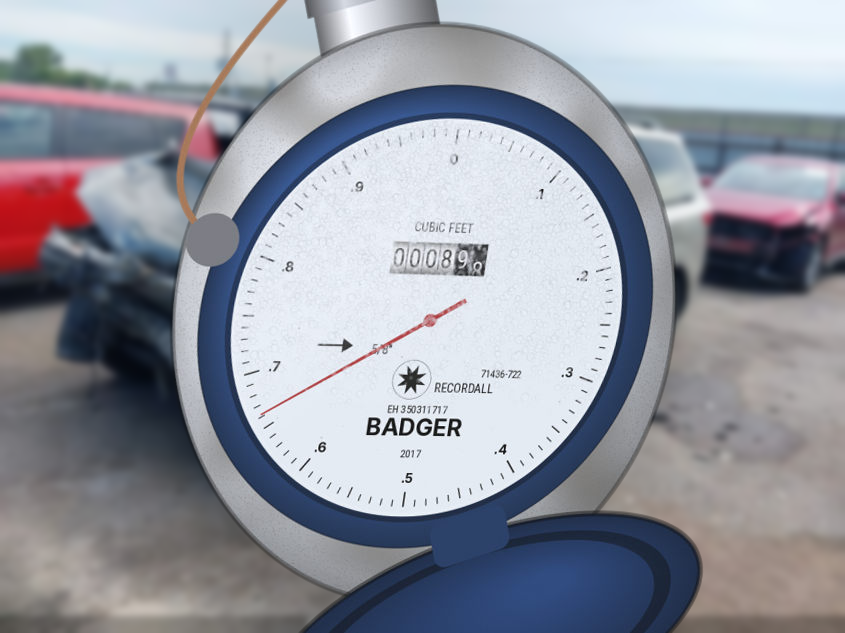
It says {"value": 897.66, "unit": "ft³"}
